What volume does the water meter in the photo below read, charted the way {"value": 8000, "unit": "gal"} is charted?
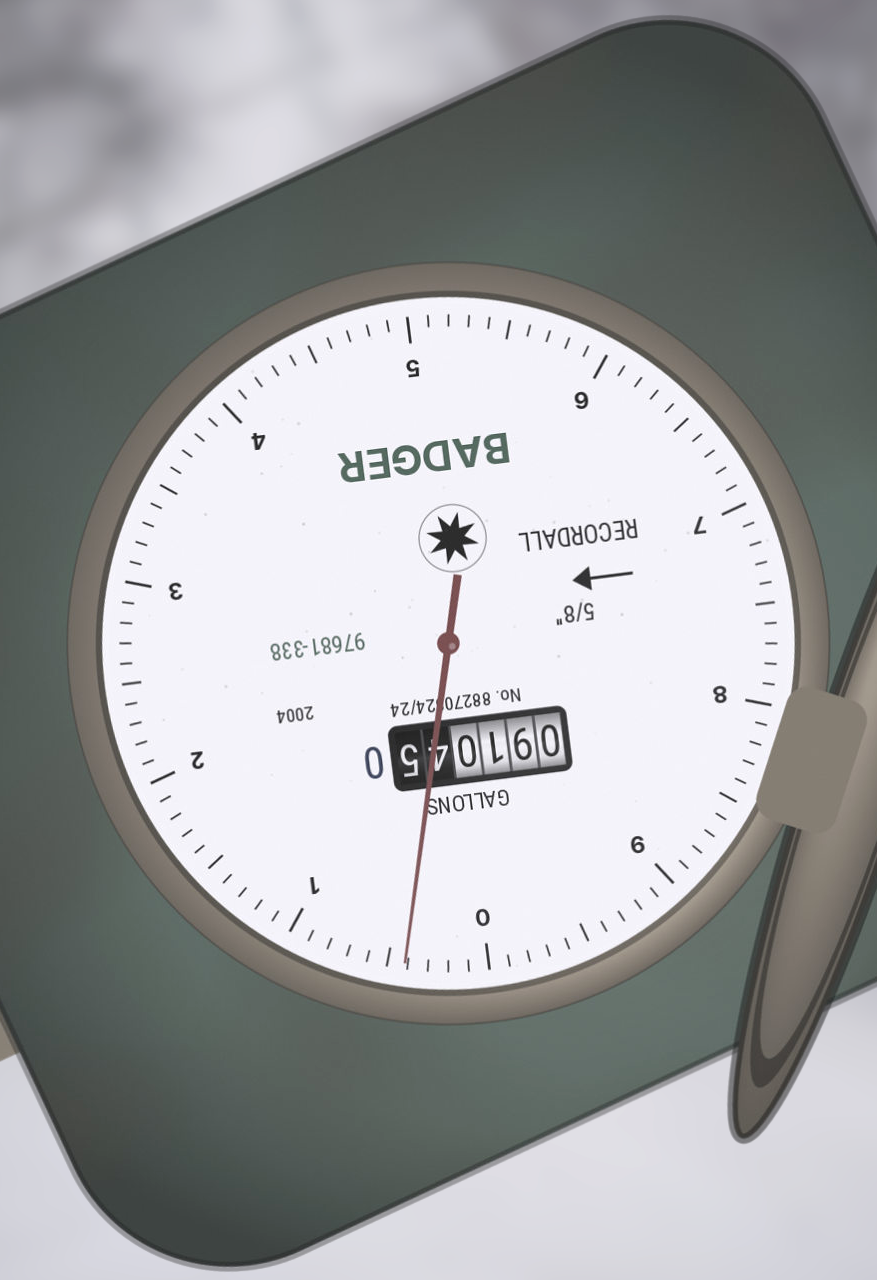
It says {"value": 910450.4, "unit": "gal"}
